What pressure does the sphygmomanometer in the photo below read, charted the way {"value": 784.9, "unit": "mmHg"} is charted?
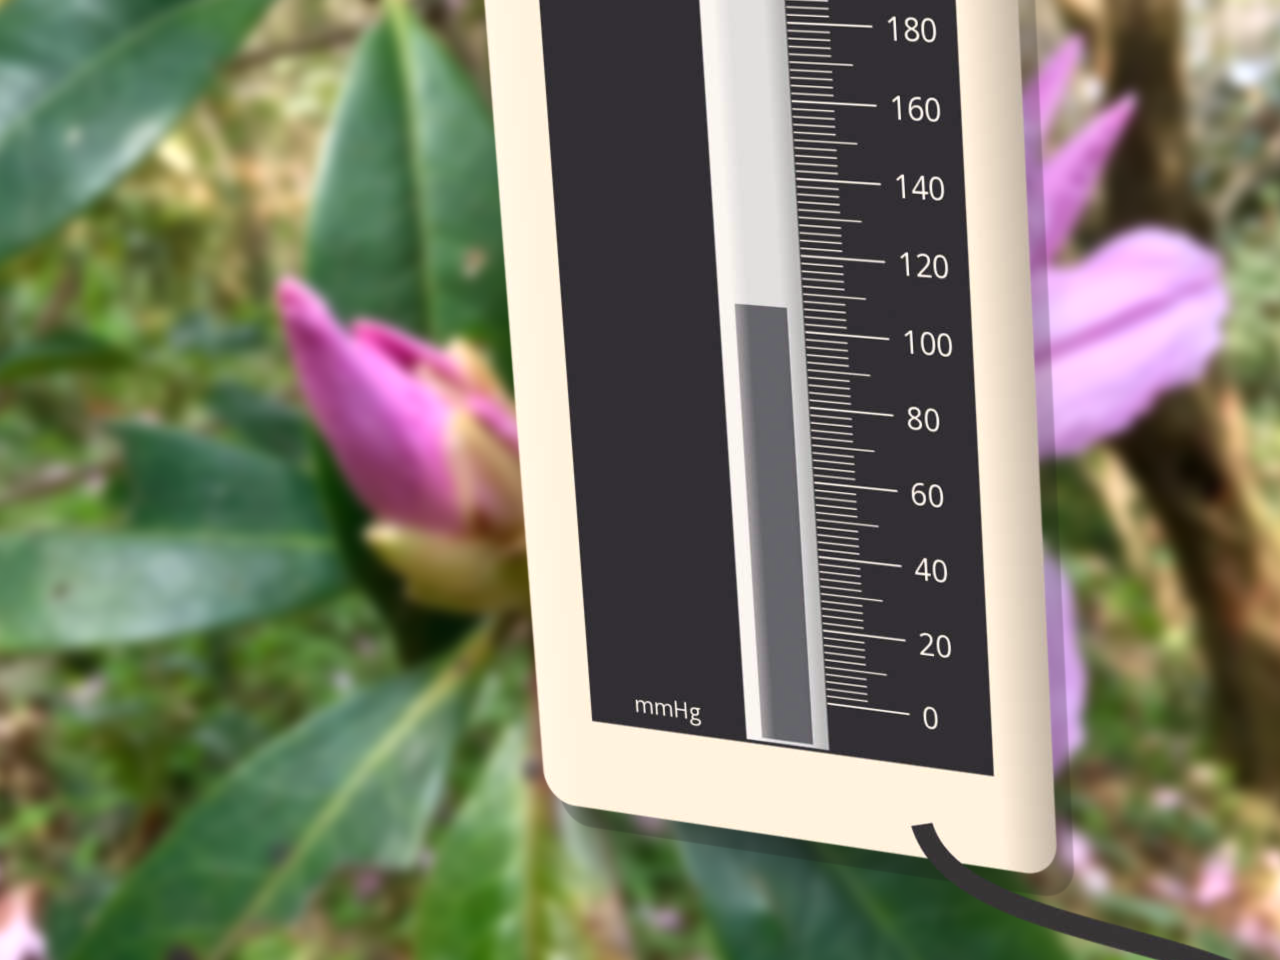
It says {"value": 106, "unit": "mmHg"}
